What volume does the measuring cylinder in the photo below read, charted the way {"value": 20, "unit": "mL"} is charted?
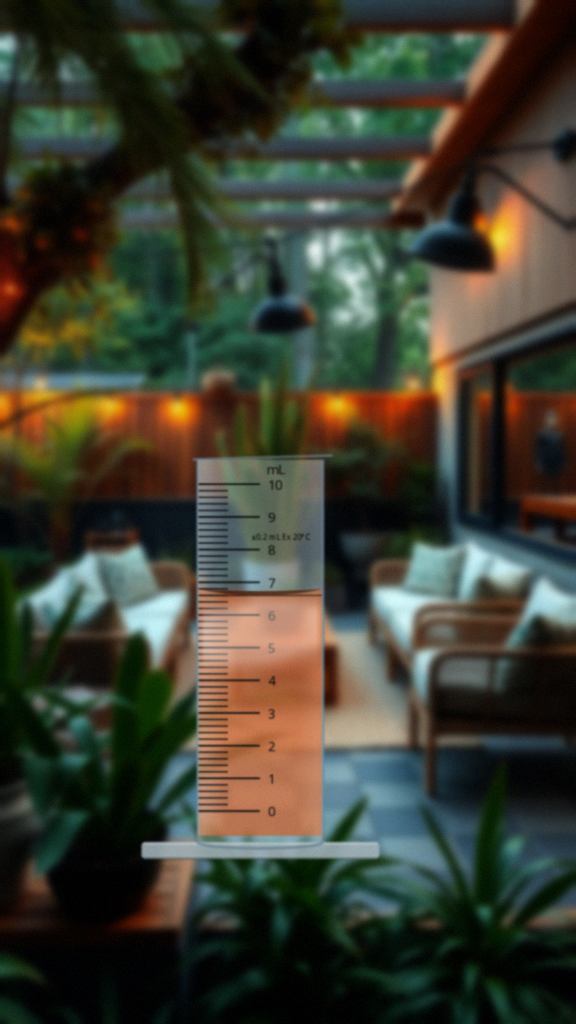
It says {"value": 6.6, "unit": "mL"}
